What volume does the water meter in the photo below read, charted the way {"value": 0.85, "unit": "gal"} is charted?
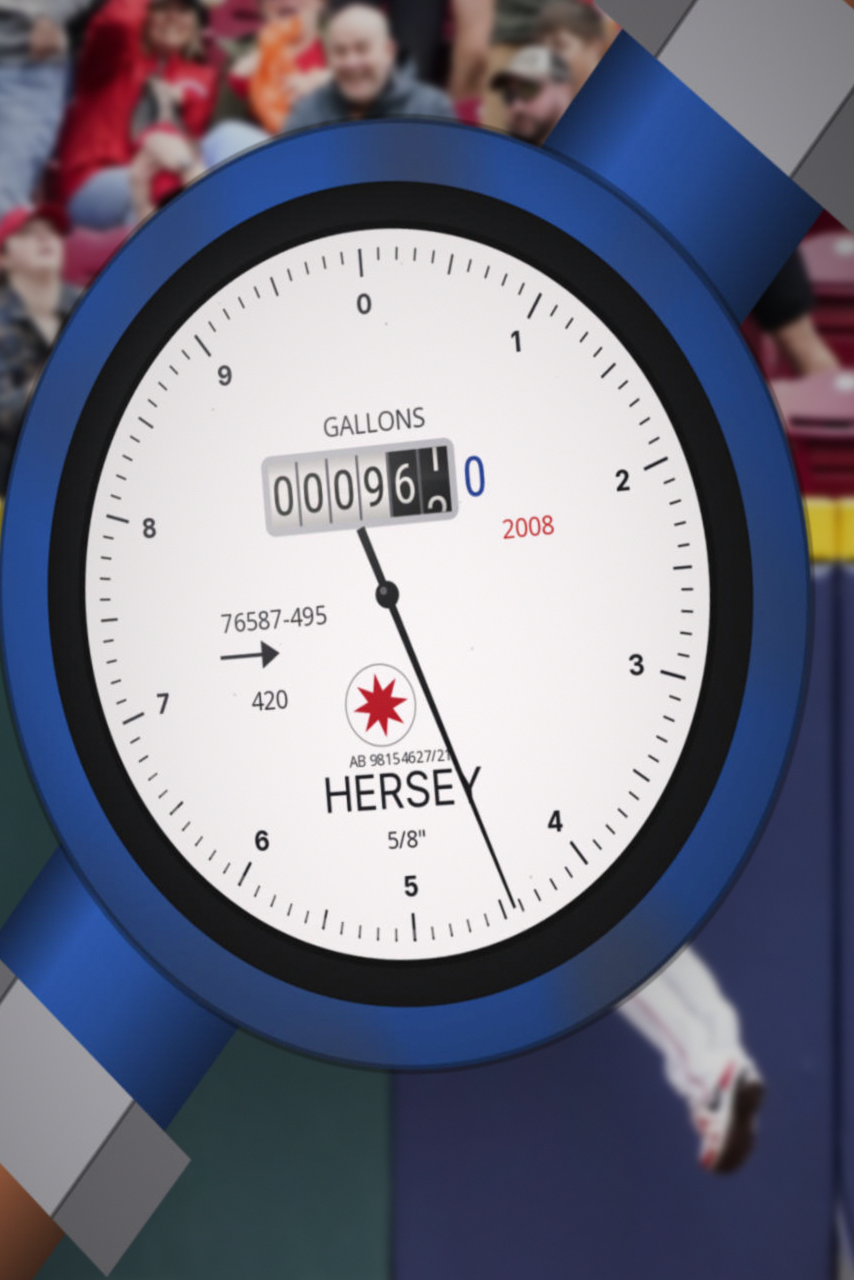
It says {"value": 9614.4, "unit": "gal"}
